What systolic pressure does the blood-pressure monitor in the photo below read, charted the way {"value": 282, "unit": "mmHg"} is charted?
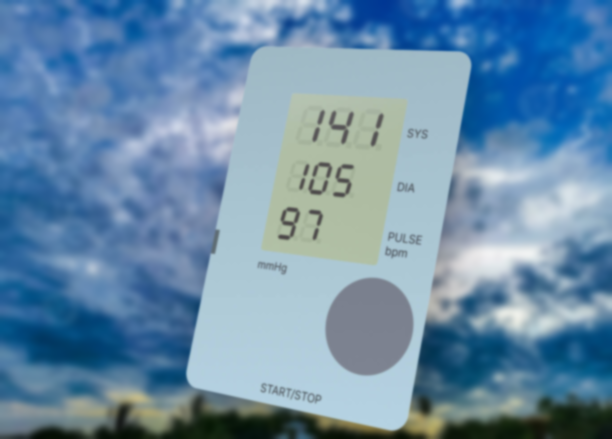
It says {"value": 141, "unit": "mmHg"}
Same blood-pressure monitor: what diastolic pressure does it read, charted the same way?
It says {"value": 105, "unit": "mmHg"}
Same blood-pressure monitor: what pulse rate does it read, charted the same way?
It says {"value": 97, "unit": "bpm"}
